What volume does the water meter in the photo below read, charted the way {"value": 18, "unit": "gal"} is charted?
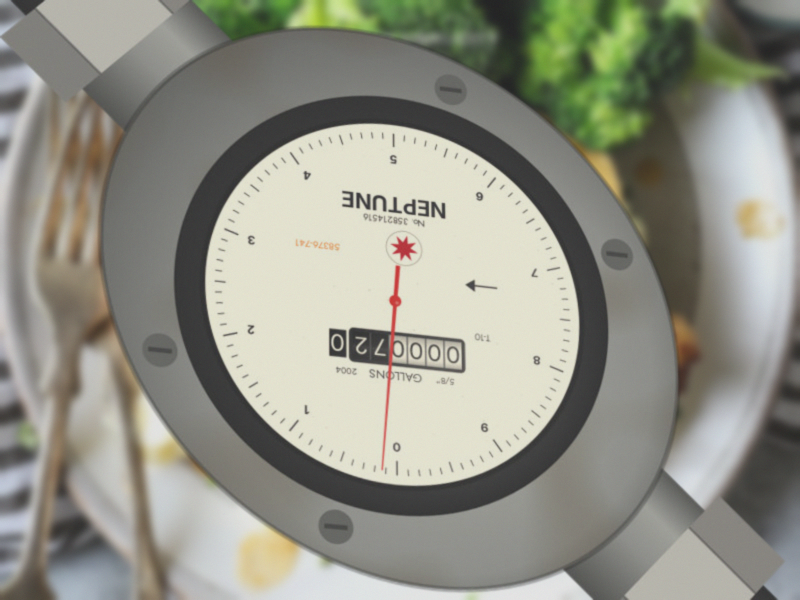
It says {"value": 720.1, "unit": "gal"}
